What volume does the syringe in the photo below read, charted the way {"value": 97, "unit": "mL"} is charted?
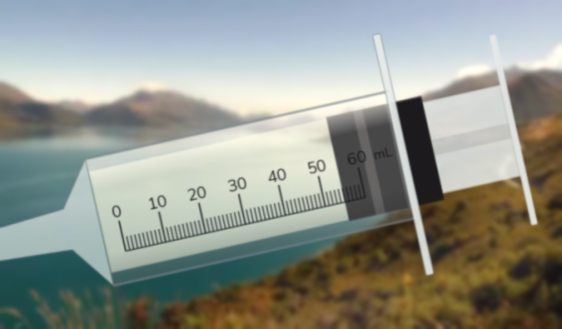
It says {"value": 55, "unit": "mL"}
